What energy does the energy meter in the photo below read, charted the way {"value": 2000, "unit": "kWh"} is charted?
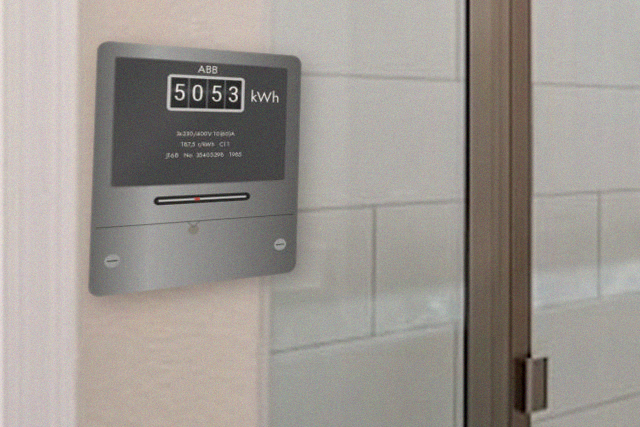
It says {"value": 5053, "unit": "kWh"}
